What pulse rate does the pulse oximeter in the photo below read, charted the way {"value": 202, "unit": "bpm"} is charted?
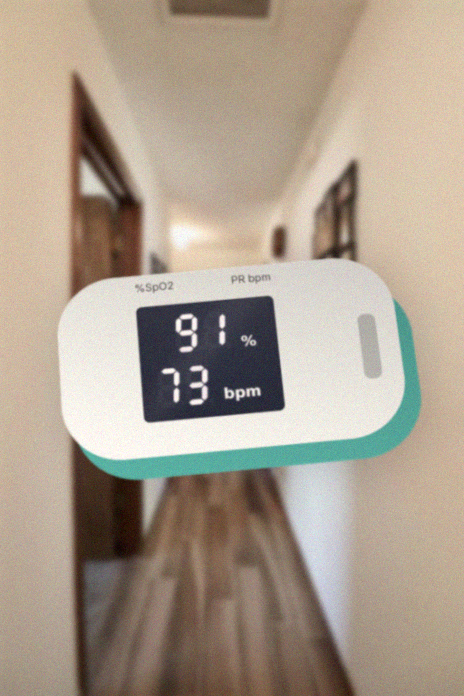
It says {"value": 73, "unit": "bpm"}
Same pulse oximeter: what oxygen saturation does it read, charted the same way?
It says {"value": 91, "unit": "%"}
